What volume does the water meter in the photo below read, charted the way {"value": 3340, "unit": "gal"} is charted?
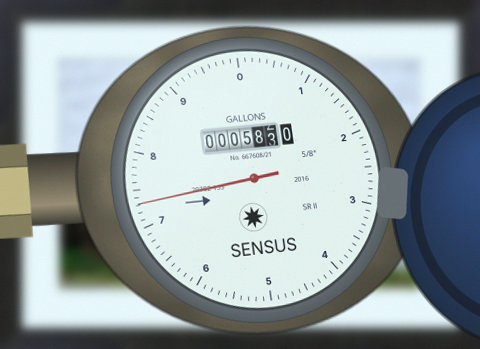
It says {"value": 5827.3, "unit": "gal"}
